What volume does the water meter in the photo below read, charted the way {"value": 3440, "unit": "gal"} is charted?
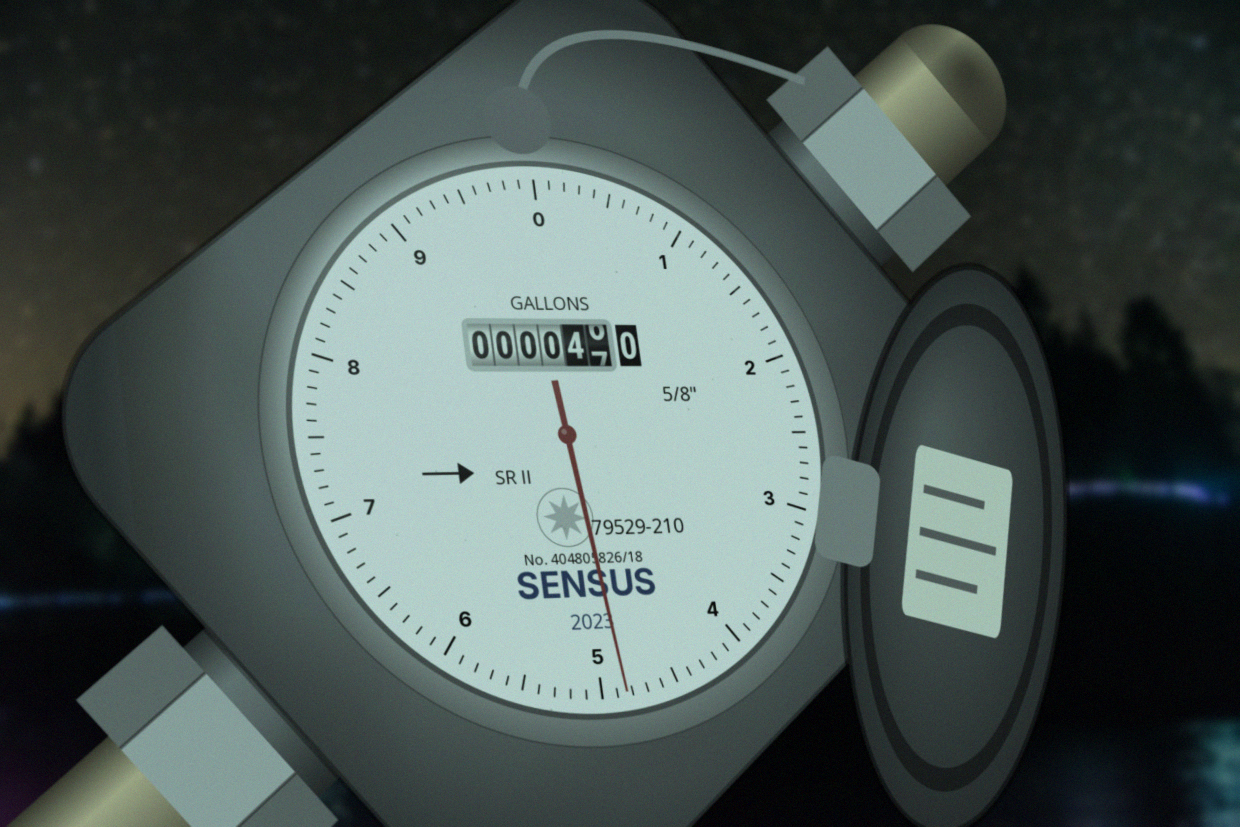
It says {"value": 464.8, "unit": "gal"}
